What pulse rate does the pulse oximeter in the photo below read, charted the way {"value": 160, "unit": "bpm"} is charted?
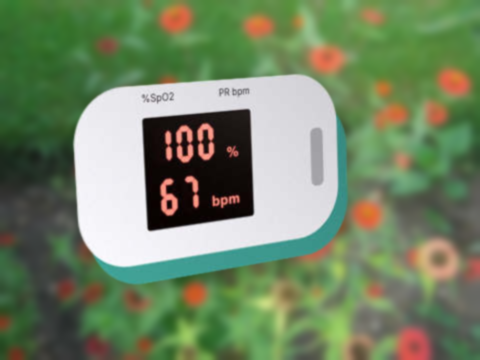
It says {"value": 67, "unit": "bpm"}
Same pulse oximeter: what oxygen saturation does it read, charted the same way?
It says {"value": 100, "unit": "%"}
